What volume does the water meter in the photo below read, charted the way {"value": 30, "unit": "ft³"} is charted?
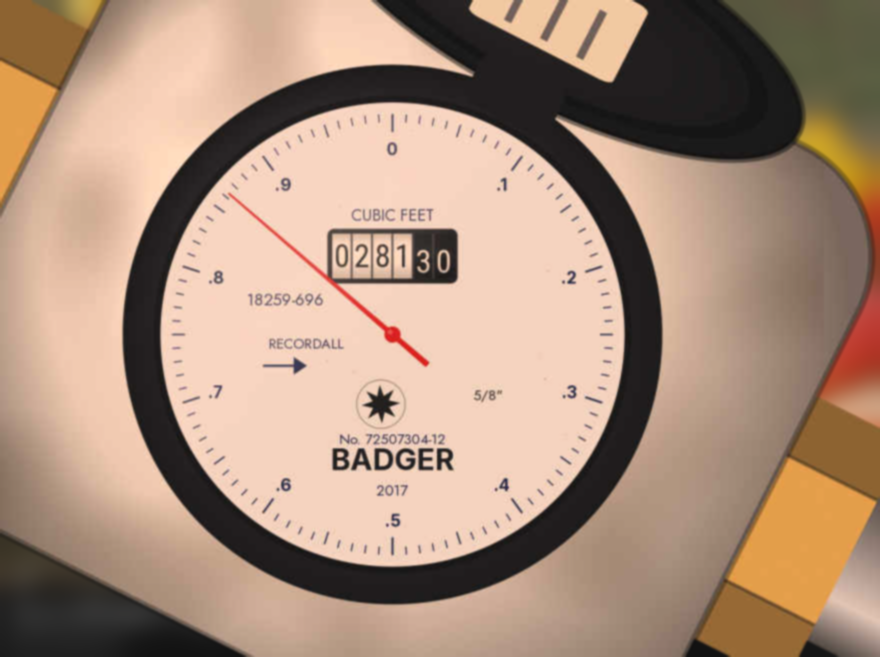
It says {"value": 28129.86, "unit": "ft³"}
